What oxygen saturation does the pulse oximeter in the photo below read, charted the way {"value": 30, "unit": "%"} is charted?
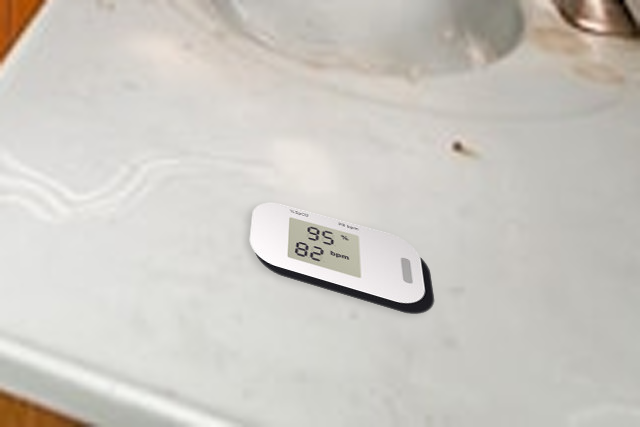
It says {"value": 95, "unit": "%"}
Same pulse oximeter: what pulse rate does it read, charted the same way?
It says {"value": 82, "unit": "bpm"}
